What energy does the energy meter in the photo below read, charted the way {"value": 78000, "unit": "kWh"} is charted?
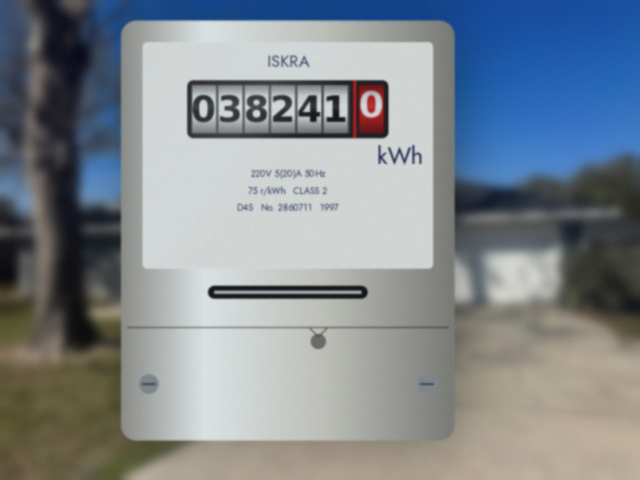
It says {"value": 38241.0, "unit": "kWh"}
